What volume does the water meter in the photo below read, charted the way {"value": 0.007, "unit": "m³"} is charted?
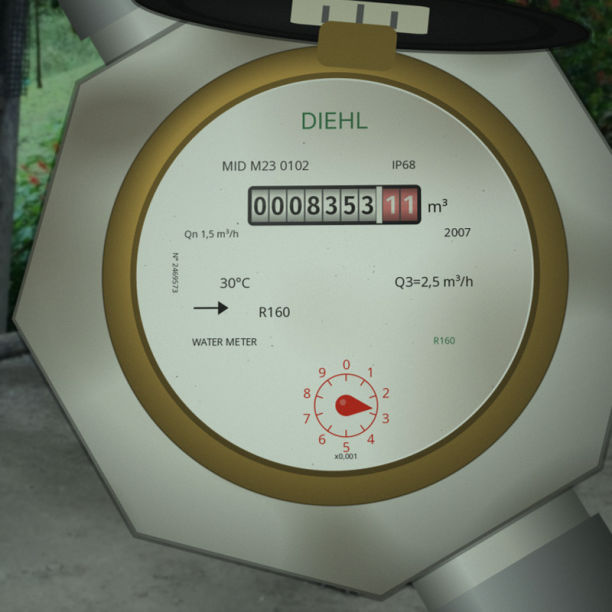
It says {"value": 8353.112, "unit": "m³"}
